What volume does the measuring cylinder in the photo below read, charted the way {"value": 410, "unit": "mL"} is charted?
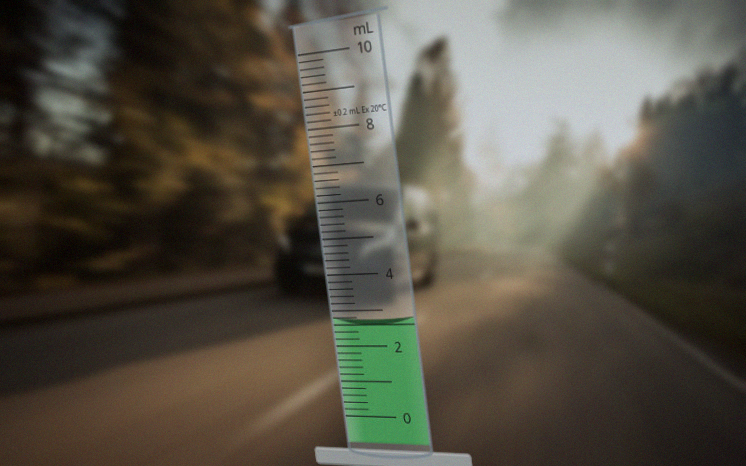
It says {"value": 2.6, "unit": "mL"}
